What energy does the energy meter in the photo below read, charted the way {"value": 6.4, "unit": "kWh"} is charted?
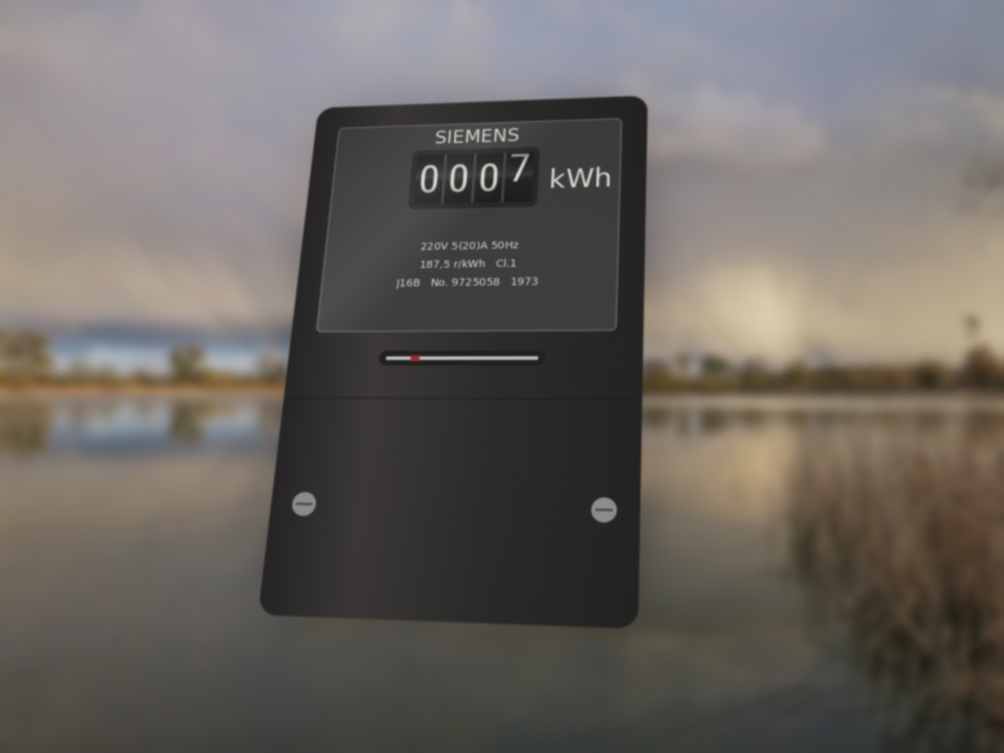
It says {"value": 7, "unit": "kWh"}
